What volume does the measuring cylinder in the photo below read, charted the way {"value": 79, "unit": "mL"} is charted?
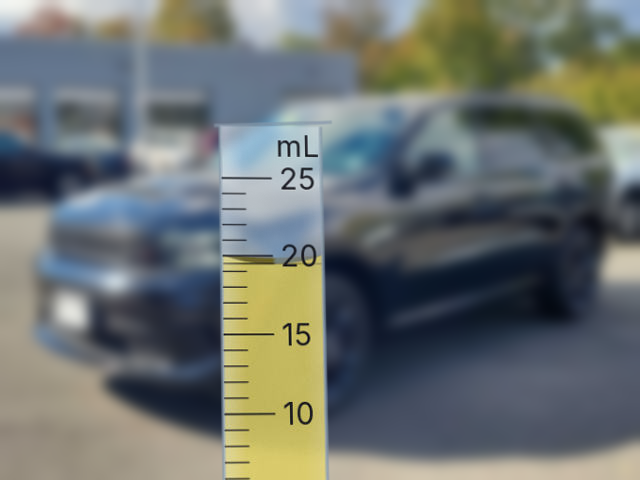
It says {"value": 19.5, "unit": "mL"}
